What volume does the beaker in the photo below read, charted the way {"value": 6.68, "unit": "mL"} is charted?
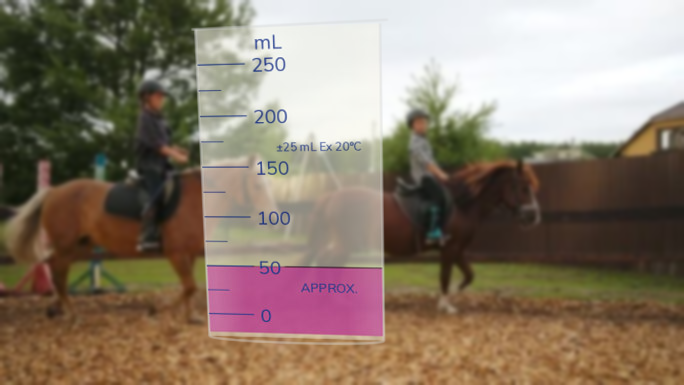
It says {"value": 50, "unit": "mL"}
